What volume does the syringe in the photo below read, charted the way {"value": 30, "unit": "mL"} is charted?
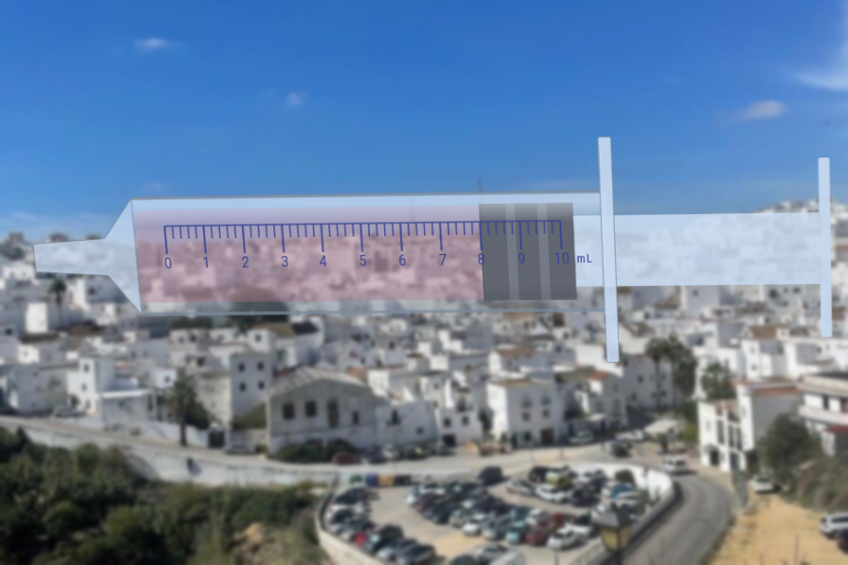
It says {"value": 8, "unit": "mL"}
